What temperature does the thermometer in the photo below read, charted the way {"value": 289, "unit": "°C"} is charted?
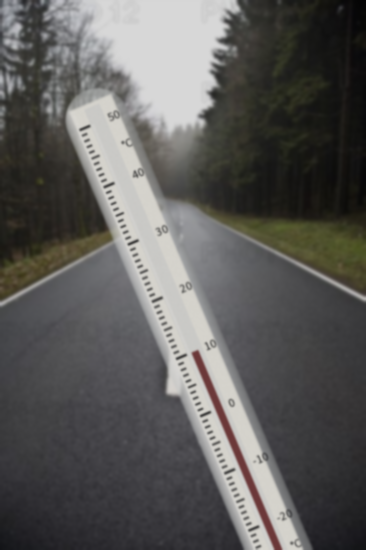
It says {"value": 10, "unit": "°C"}
